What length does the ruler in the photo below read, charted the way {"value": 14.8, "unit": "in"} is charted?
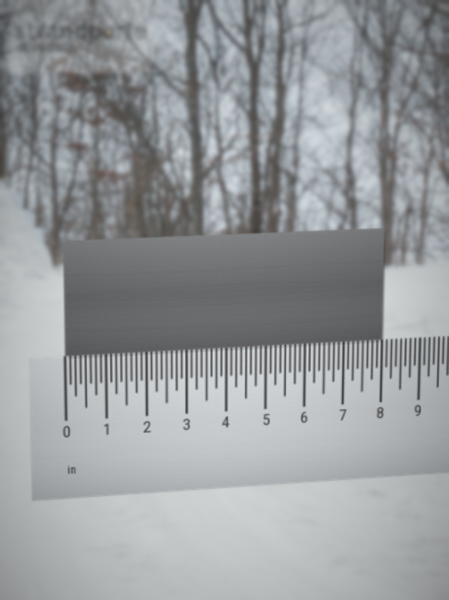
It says {"value": 8, "unit": "in"}
